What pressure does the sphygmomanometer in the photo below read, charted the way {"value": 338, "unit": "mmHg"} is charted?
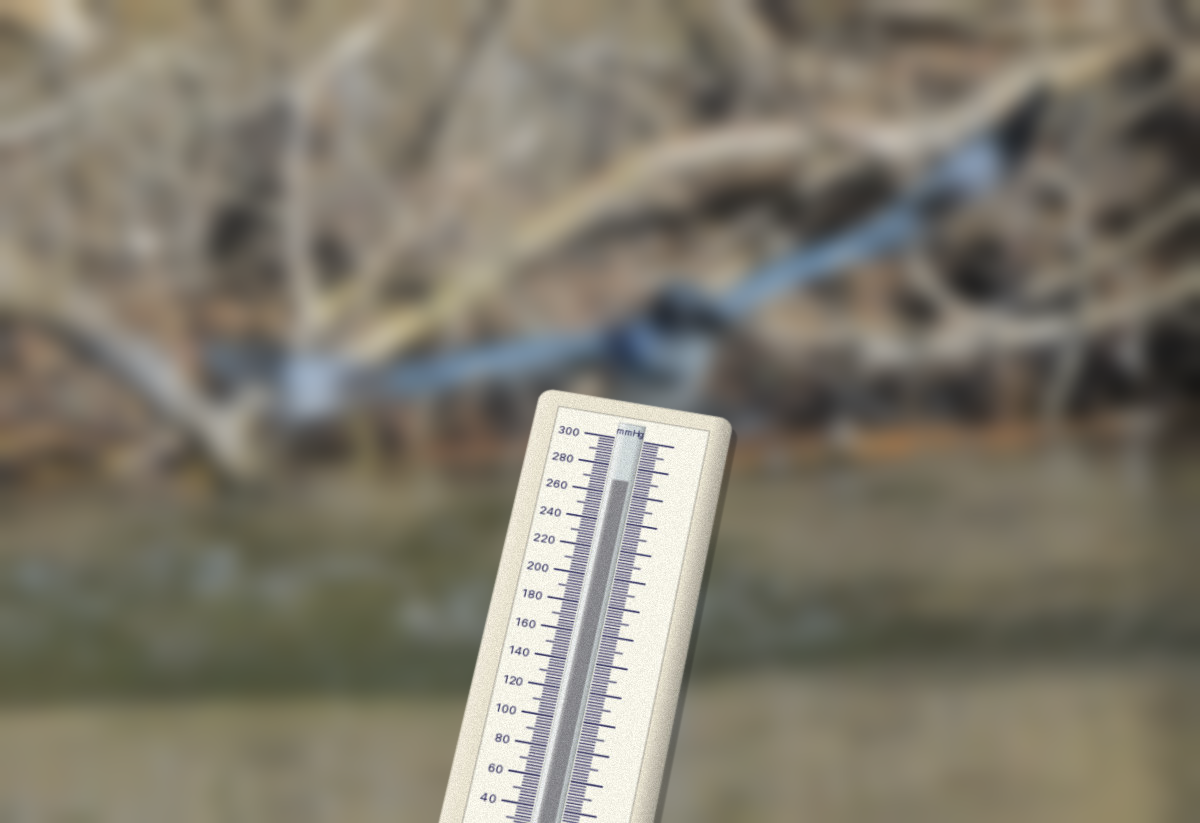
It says {"value": 270, "unit": "mmHg"}
